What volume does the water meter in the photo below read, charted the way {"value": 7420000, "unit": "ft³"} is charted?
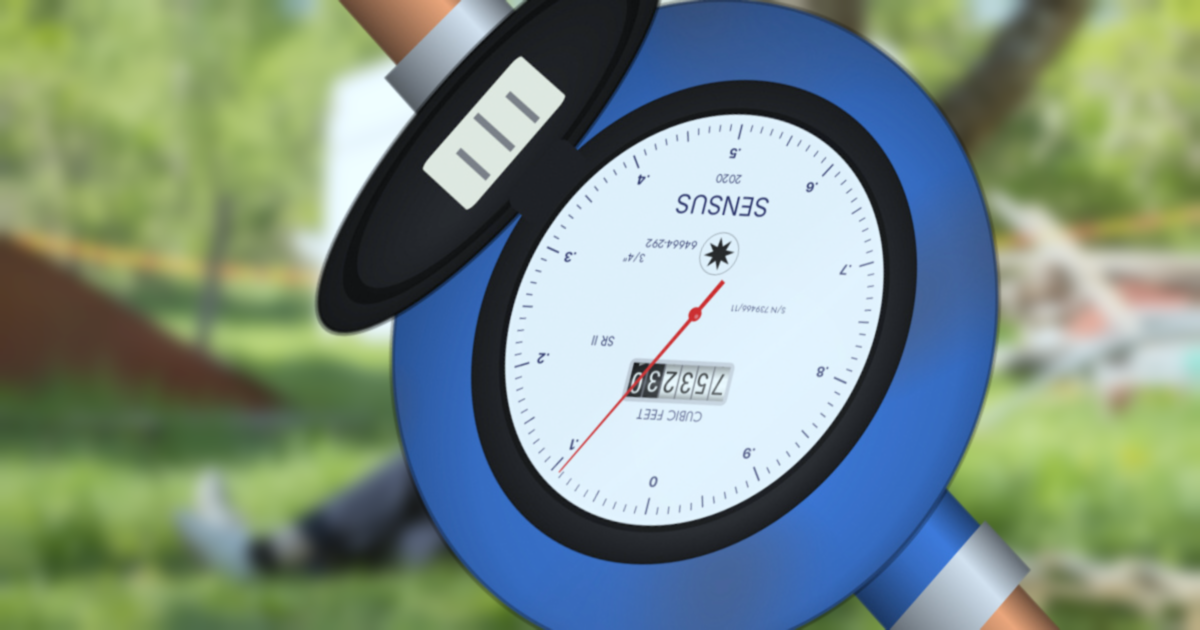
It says {"value": 753230.09, "unit": "ft³"}
